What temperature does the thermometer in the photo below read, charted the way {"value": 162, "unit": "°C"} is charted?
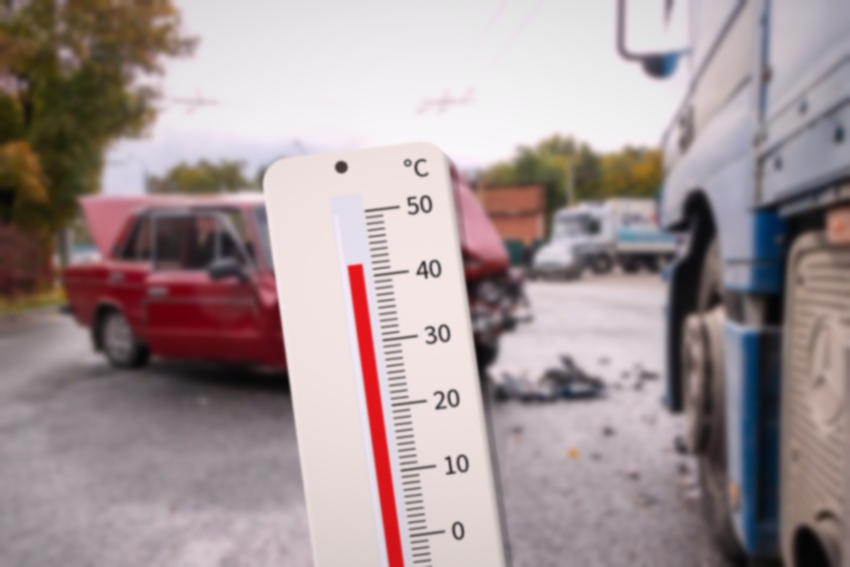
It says {"value": 42, "unit": "°C"}
